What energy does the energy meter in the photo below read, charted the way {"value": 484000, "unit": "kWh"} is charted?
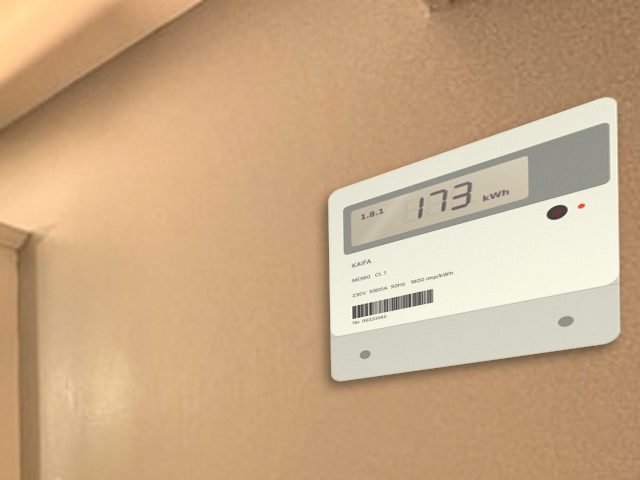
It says {"value": 173, "unit": "kWh"}
